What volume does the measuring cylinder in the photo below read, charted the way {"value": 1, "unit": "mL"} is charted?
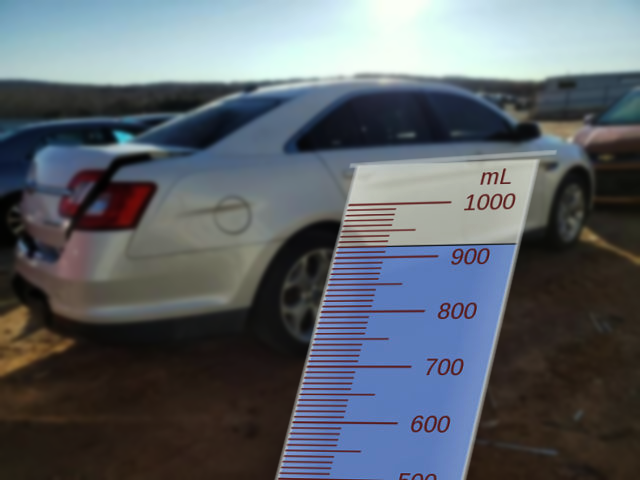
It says {"value": 920, "unit": "mL"}
